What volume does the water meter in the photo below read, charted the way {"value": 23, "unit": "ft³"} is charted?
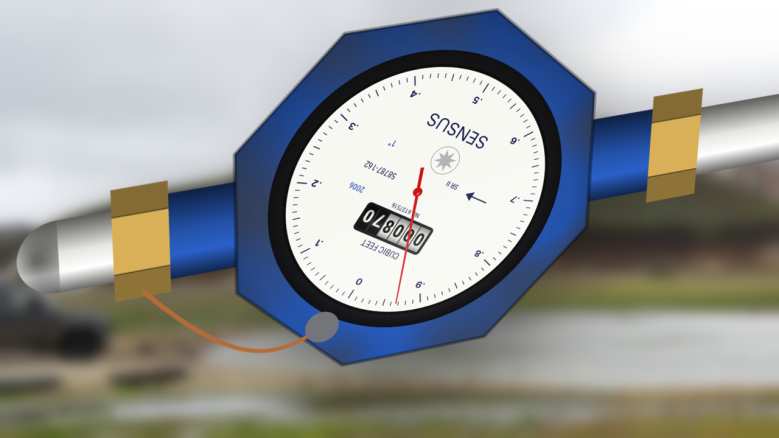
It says {"value": 869.93, "unit": "ft³"}
